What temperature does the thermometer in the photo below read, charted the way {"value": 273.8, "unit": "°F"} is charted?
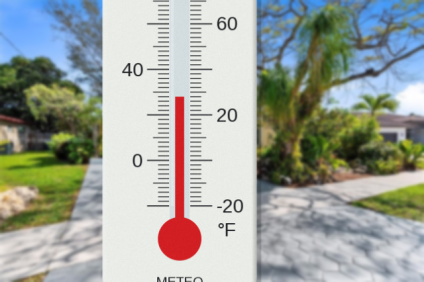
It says {"value": 28, "unit": "°F"}
